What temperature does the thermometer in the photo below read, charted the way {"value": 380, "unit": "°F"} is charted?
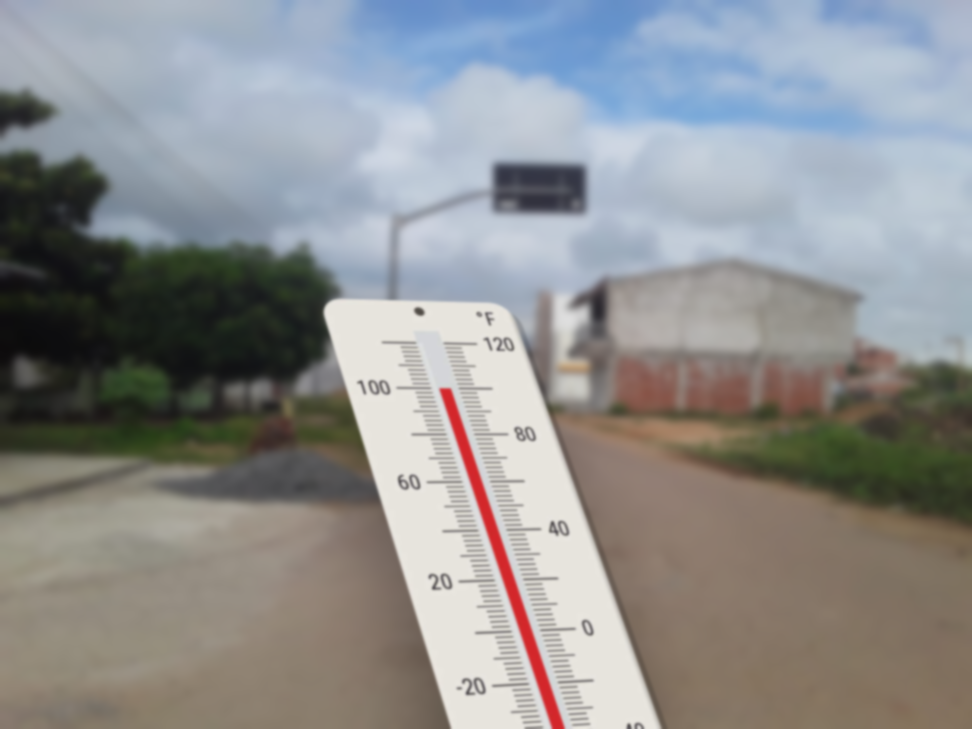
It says {"value": 100, "unit": "°F"}
